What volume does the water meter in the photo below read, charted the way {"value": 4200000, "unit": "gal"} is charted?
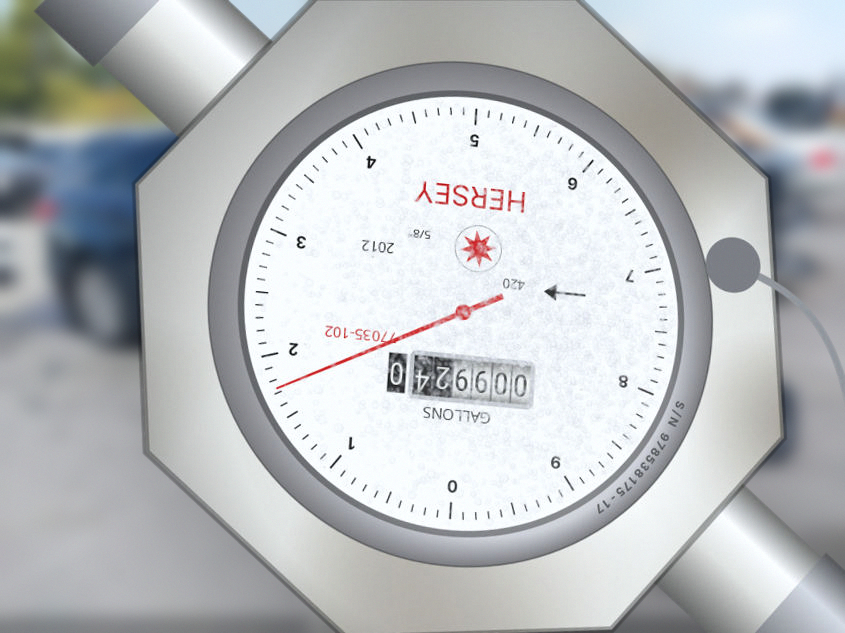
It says {"value": 99241.7, "unit": "gal"}
